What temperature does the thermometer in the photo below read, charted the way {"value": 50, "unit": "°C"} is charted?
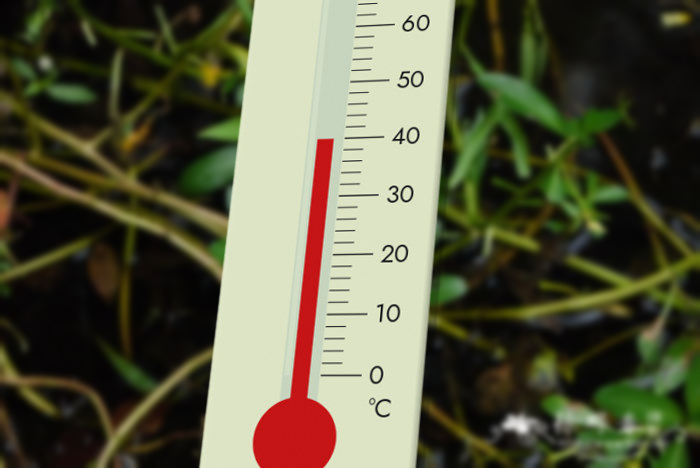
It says {"value": 40, "unit": "°C"}
